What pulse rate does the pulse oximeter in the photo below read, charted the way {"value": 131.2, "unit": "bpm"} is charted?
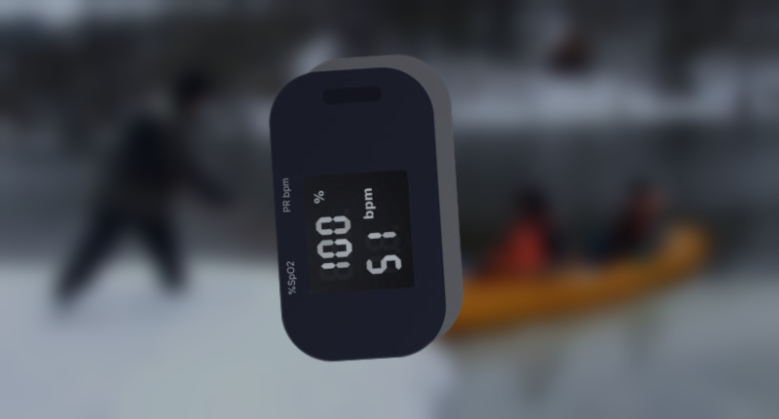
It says {"value": 51, "unit": "bpm"}
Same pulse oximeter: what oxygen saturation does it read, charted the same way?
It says {"value": 100, "unit": "%"}
